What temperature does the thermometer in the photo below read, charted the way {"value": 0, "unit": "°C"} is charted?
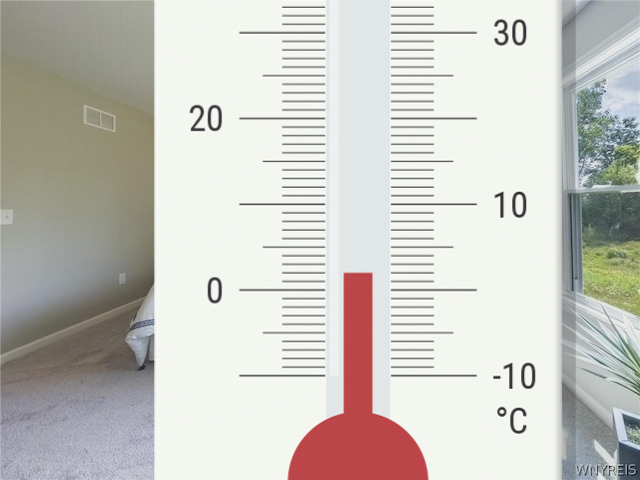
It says {"value": 2, "unit": "°C"}
